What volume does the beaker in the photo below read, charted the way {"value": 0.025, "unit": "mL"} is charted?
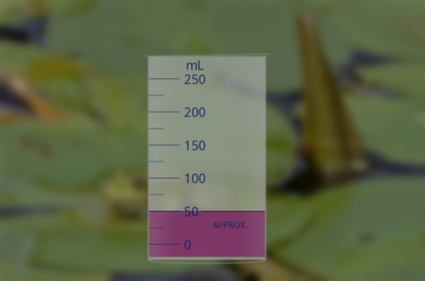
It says {"value": 50, "unit": "mL"}
